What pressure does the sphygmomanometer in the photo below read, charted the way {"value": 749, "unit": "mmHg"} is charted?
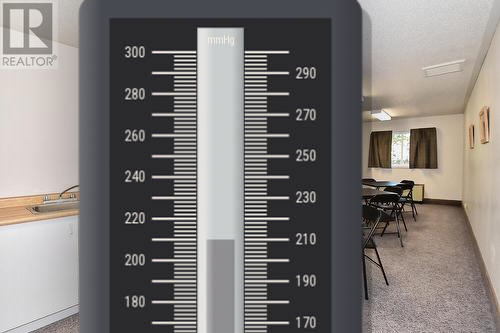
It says {"value": 210, "unit": "mmHg"}
